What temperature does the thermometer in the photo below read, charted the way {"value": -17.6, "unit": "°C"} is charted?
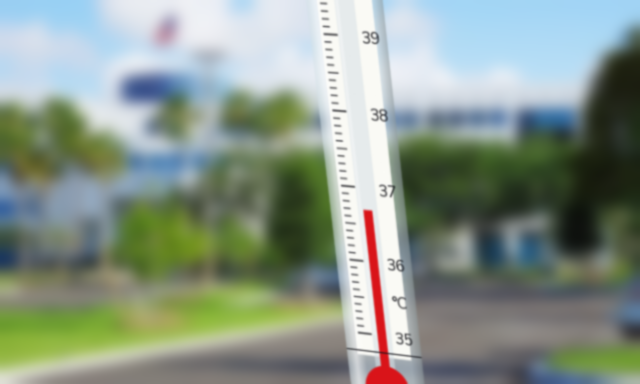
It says {"value": 36.7, "unit": "°C"}
